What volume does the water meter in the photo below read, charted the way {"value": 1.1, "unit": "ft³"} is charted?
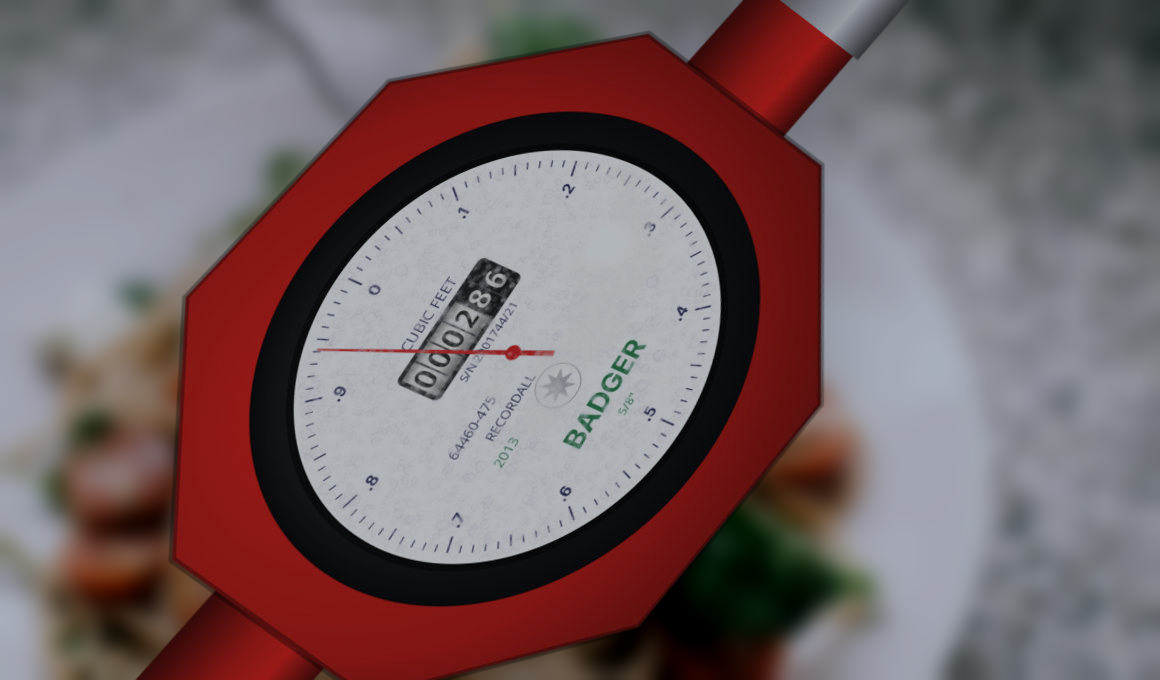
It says {"value": 285.94, "unit": "ft³"}
